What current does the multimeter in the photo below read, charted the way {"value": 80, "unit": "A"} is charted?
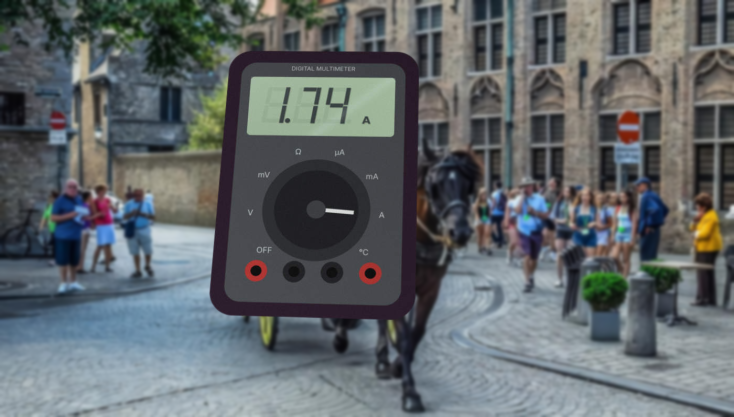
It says {"value": 1.74, "unit": "A"}
